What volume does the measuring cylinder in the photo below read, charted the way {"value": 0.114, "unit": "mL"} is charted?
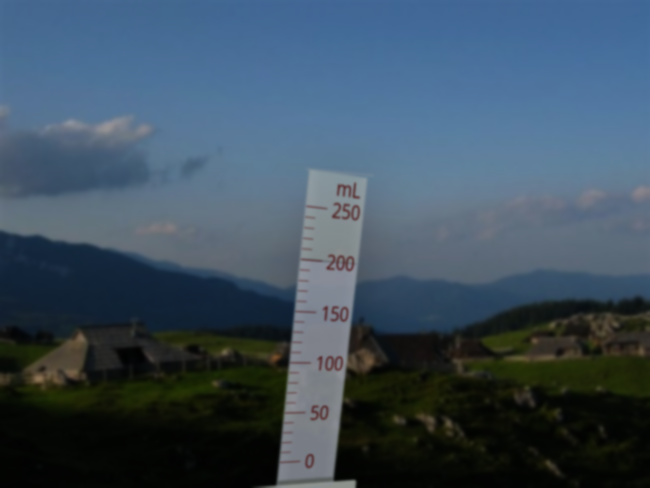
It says {"value": 200, "unit": "mL"}
